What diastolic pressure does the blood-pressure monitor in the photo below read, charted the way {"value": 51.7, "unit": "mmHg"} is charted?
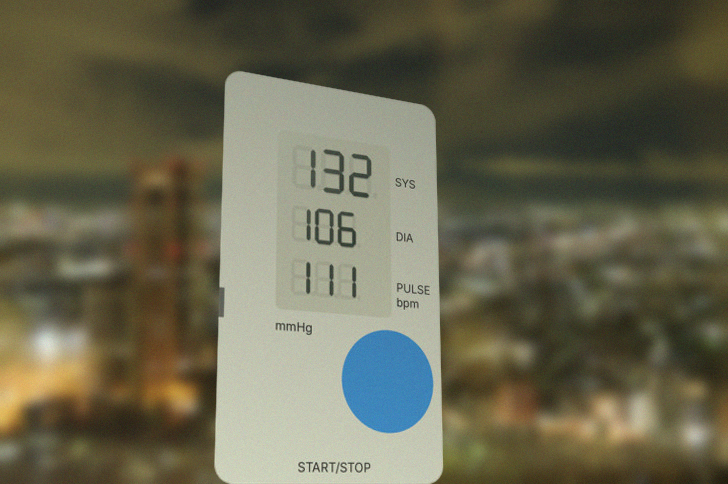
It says {"value": 106, "unit": "mmHg"}
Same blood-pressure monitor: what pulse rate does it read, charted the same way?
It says {"value": 111, "unit": "bpm"}
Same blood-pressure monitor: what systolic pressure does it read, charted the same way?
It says {"value": 132, "unit": "mmHg"}
